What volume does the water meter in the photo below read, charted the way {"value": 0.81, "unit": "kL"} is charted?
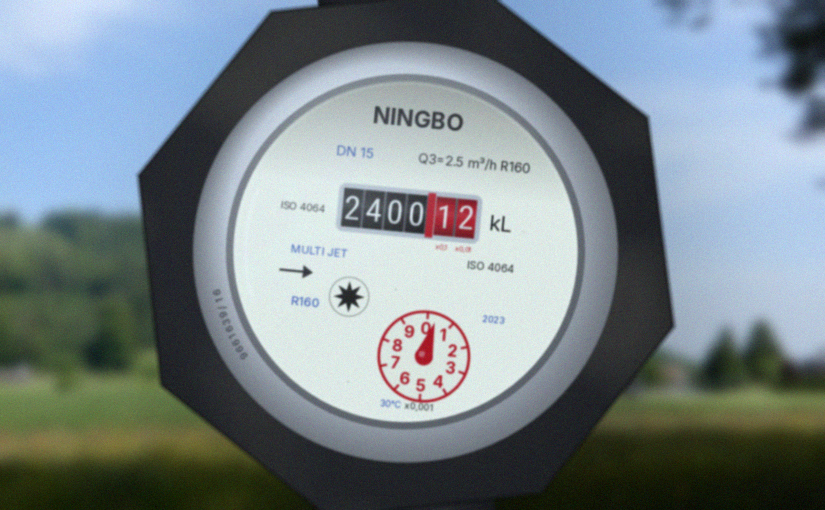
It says {"value": 2400.120, "unit": "kL"}
